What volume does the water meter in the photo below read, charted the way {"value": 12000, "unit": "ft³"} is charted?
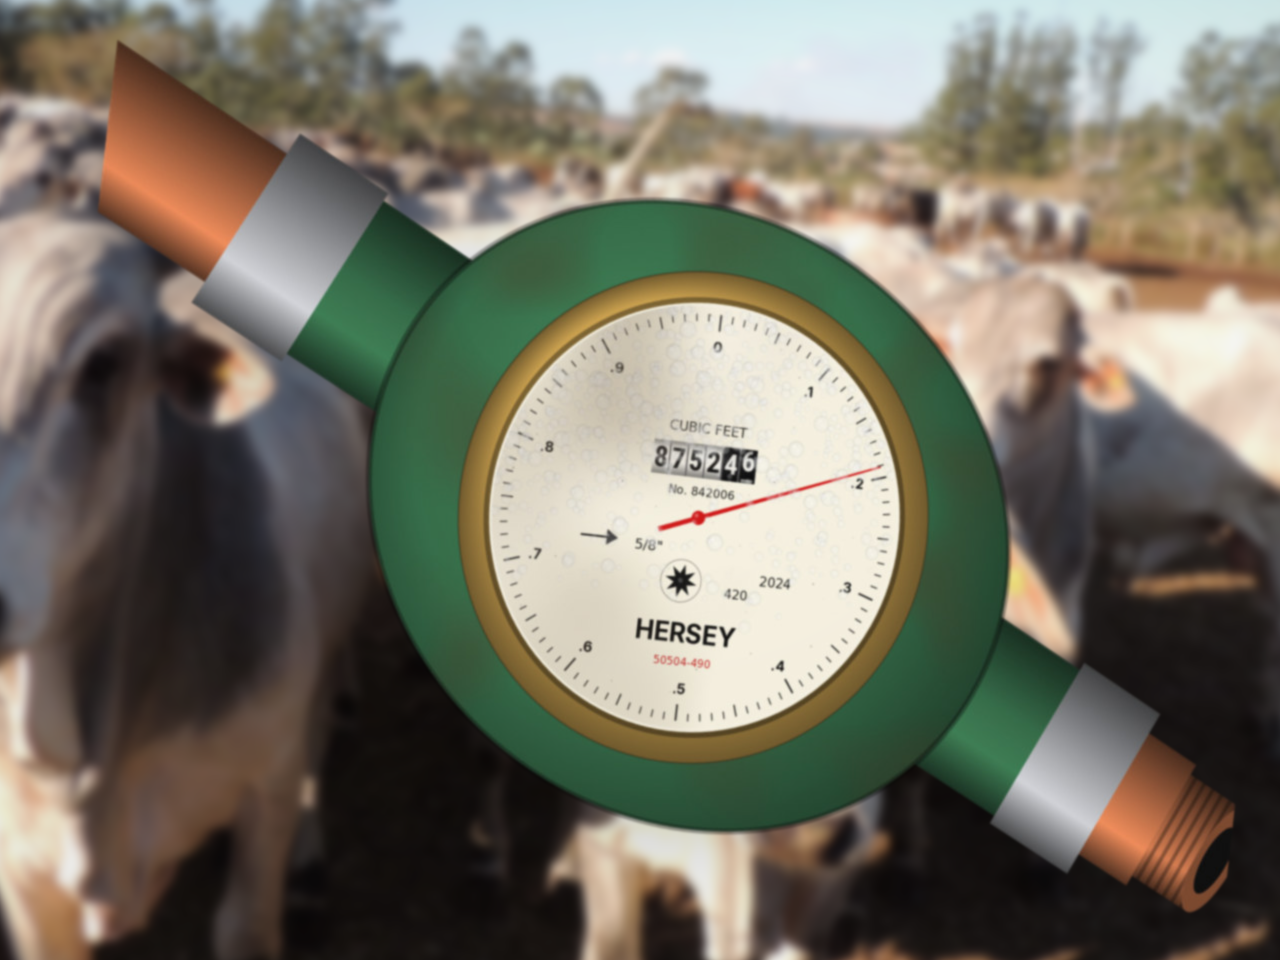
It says {"value": 875246.19, "unit": "ft³"}
